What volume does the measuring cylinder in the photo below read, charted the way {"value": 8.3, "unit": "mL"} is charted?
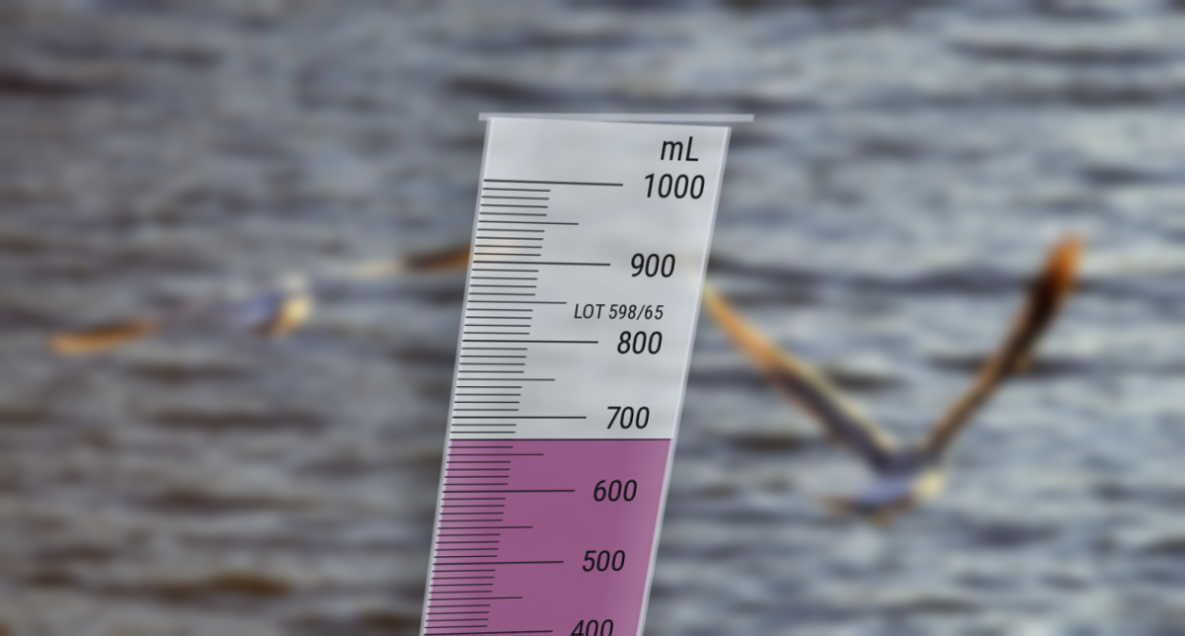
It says {"value": 670, "unit": "mL"}
